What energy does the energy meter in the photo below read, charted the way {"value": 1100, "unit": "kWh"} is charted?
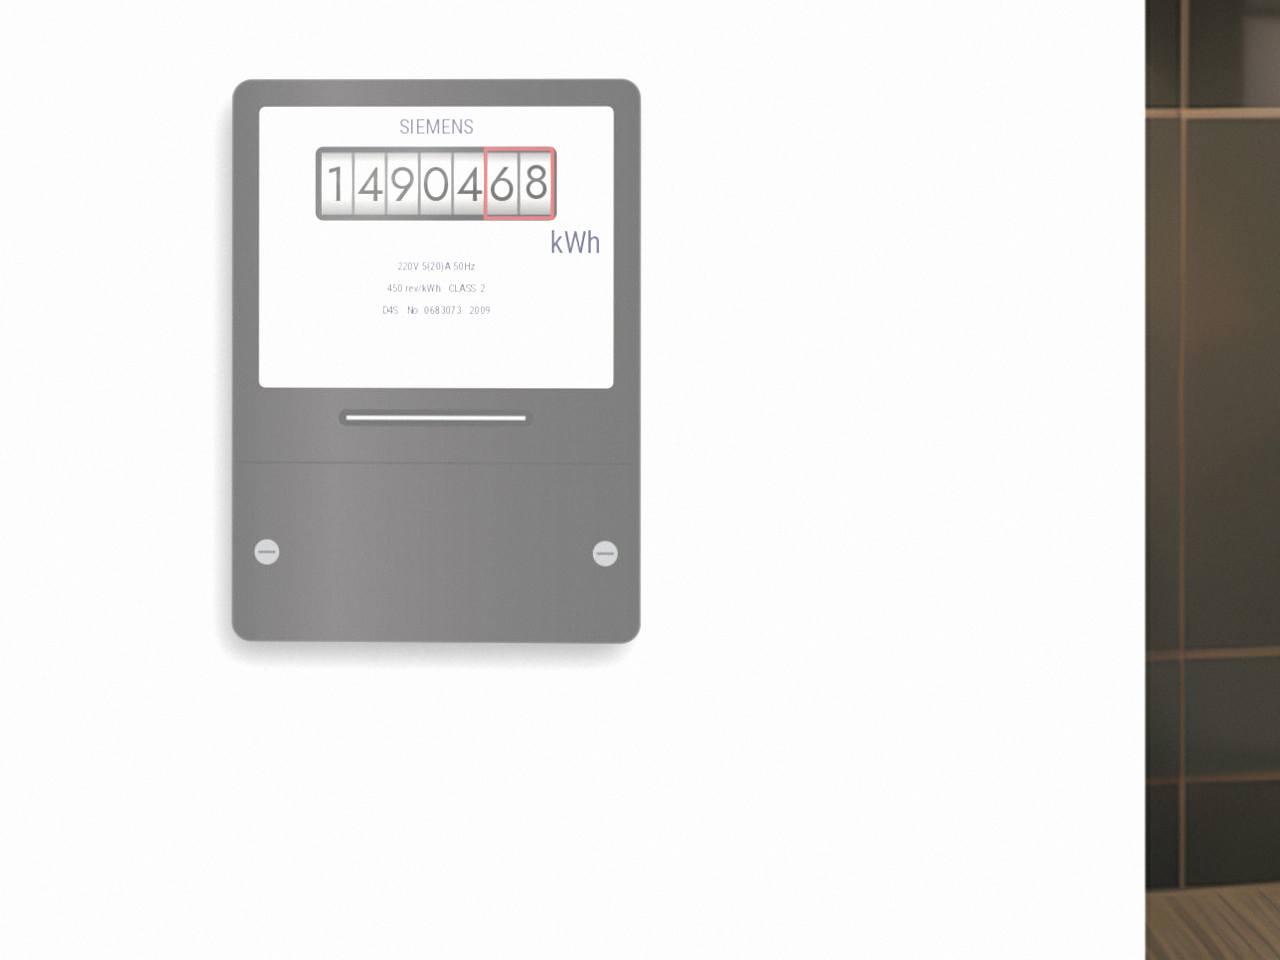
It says {"value": 14904.68, "unit": "kWh"}
